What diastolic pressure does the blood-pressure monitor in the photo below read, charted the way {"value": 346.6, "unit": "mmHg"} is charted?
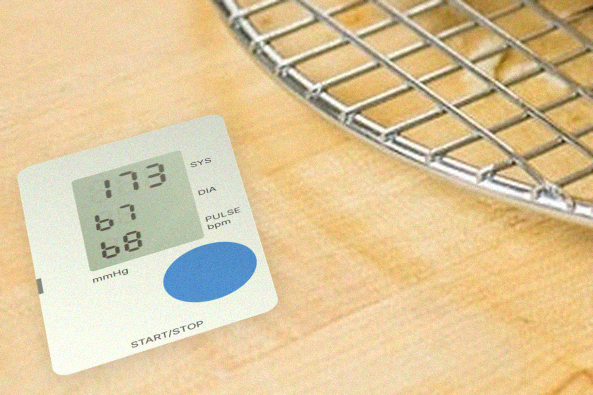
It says {"value": 67, "unit": "mmHg"}
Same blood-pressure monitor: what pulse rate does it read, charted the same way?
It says {"value": 68, "unit": "bpm"}
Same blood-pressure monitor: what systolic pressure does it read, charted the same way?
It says {"value": 173, "unit": "mmHg"}
